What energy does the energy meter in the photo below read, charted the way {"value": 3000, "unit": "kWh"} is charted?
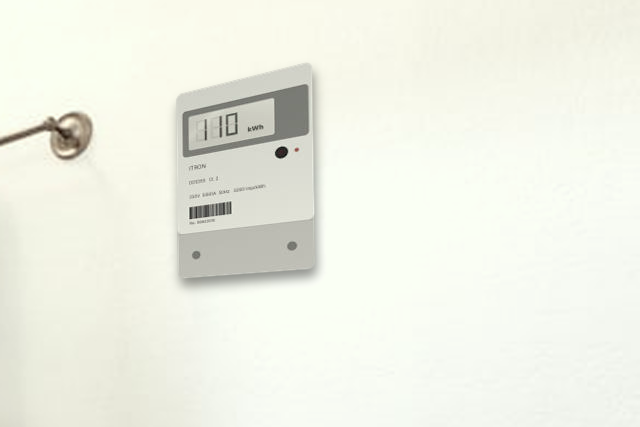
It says {"value": 110, "unit": "kWh"}
